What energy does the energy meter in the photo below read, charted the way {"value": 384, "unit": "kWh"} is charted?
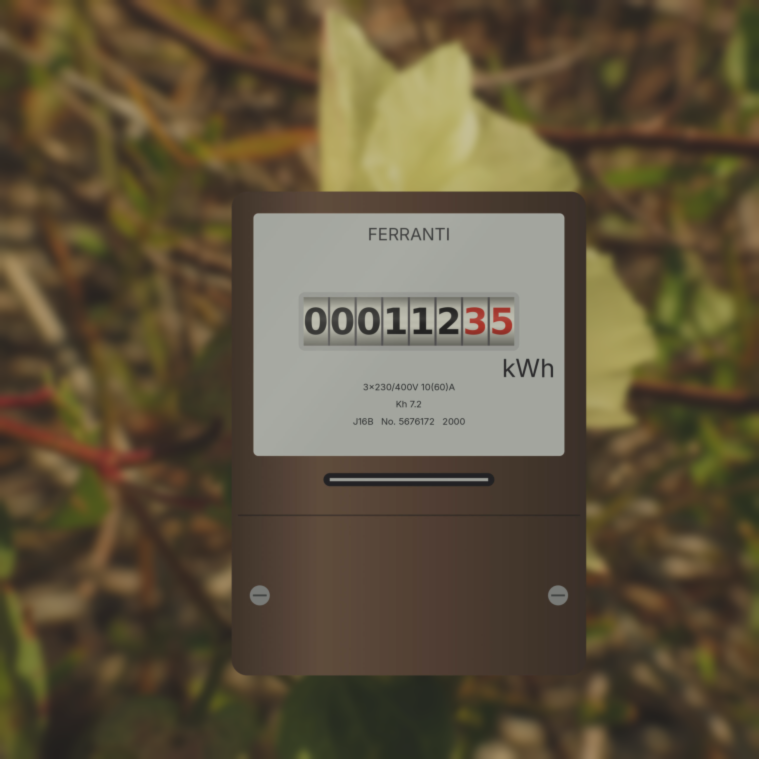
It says {"value": 112.35, "unit": "kWh"}
